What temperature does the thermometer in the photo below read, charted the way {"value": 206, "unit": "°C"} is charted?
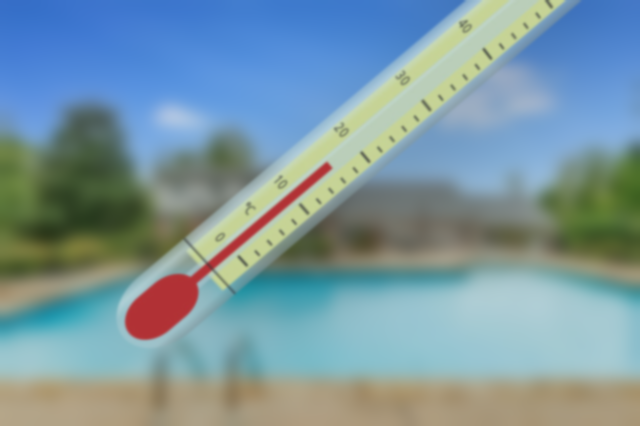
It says {"value": 16, "unit": "°C"}
